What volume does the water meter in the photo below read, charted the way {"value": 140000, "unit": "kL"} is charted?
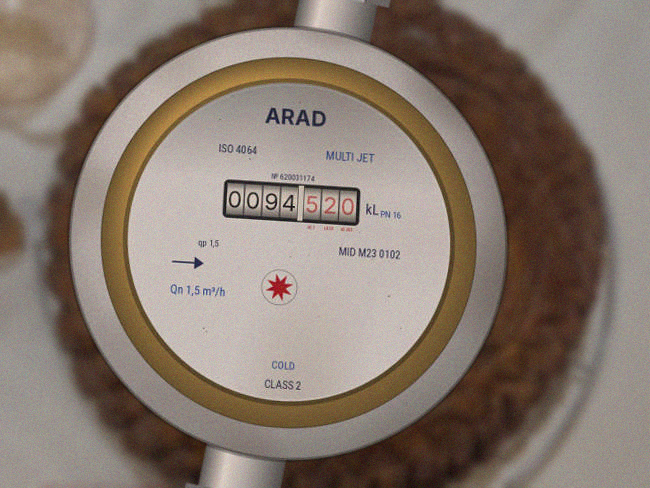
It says {"value": 94.520, "unit": "kL"}
